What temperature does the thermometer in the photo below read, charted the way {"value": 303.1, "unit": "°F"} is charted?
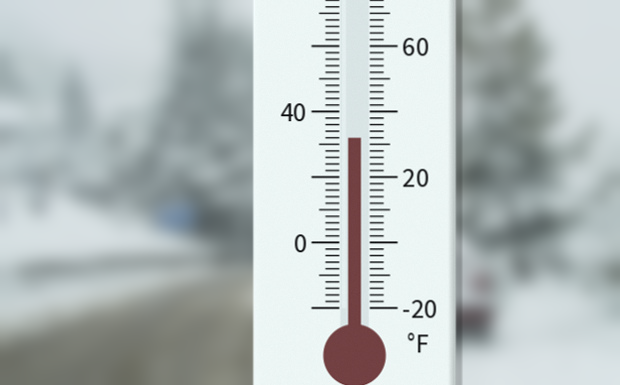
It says {"value": 32, "unit": "°F"}
